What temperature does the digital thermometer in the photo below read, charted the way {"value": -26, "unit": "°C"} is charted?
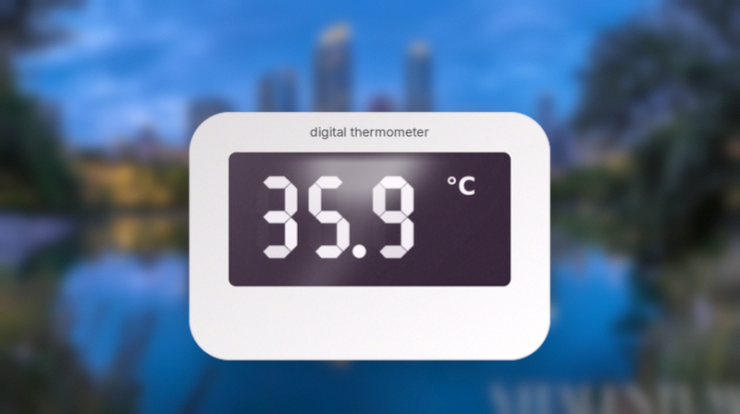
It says {"value": 35.9, "unit": "°C"}
